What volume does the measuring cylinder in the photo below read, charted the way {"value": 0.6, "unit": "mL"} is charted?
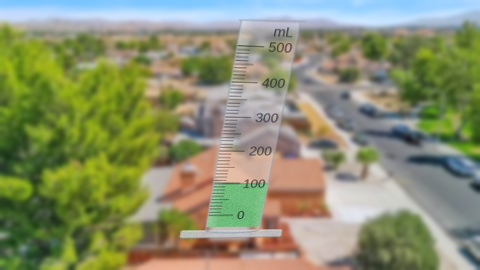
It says {"value": 100, "unit": "mL"}
